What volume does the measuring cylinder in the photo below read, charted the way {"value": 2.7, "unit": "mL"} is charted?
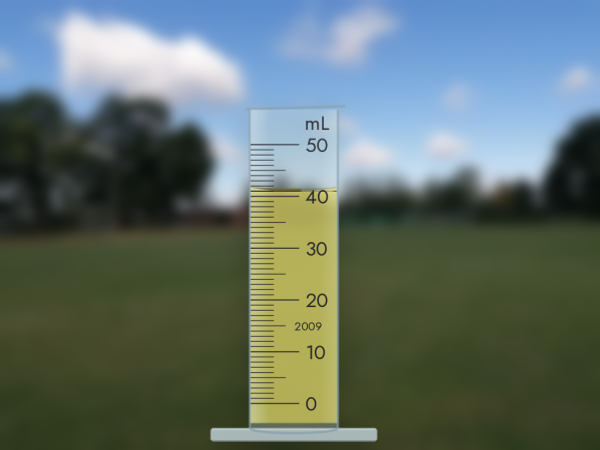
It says {"value": 41, "unit": "mL"}
